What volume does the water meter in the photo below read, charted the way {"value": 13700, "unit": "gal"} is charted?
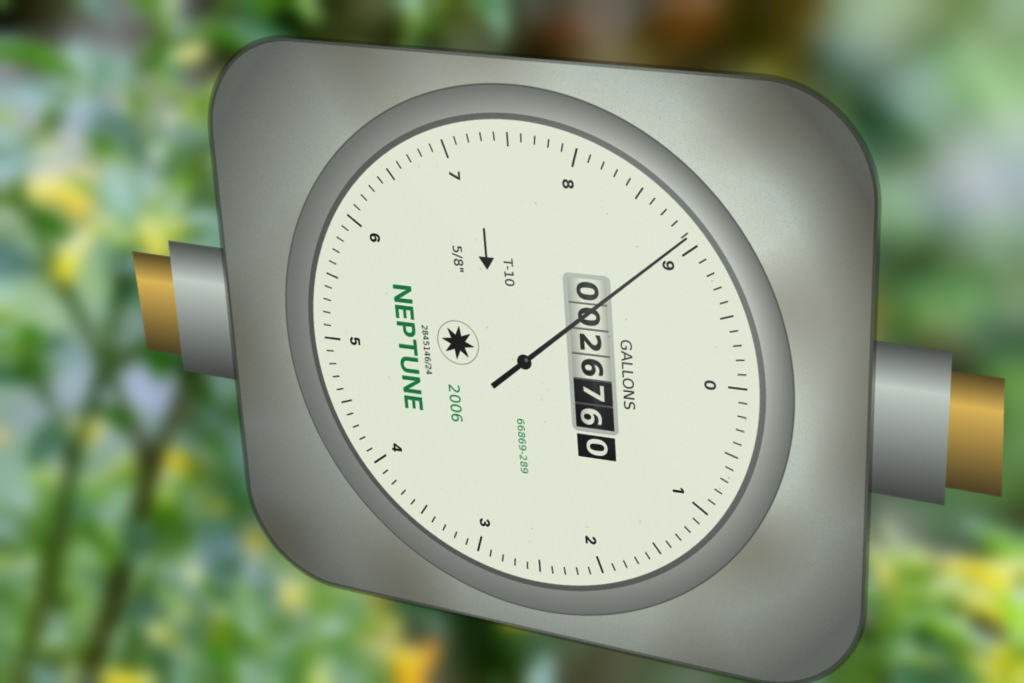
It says {"value": 26758.9, "unit": "gal"}
